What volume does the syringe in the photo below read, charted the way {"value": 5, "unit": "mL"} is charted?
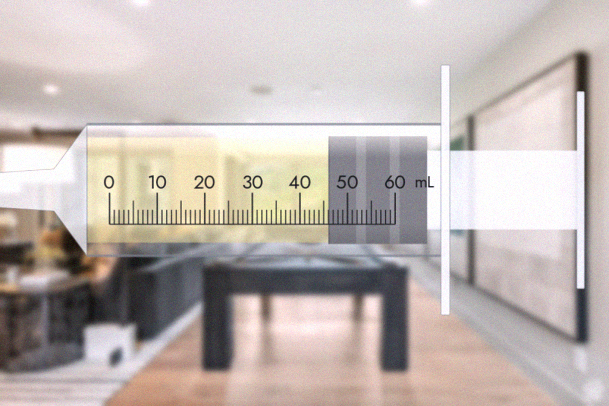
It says {"value": 46, "unit": "mL"}
